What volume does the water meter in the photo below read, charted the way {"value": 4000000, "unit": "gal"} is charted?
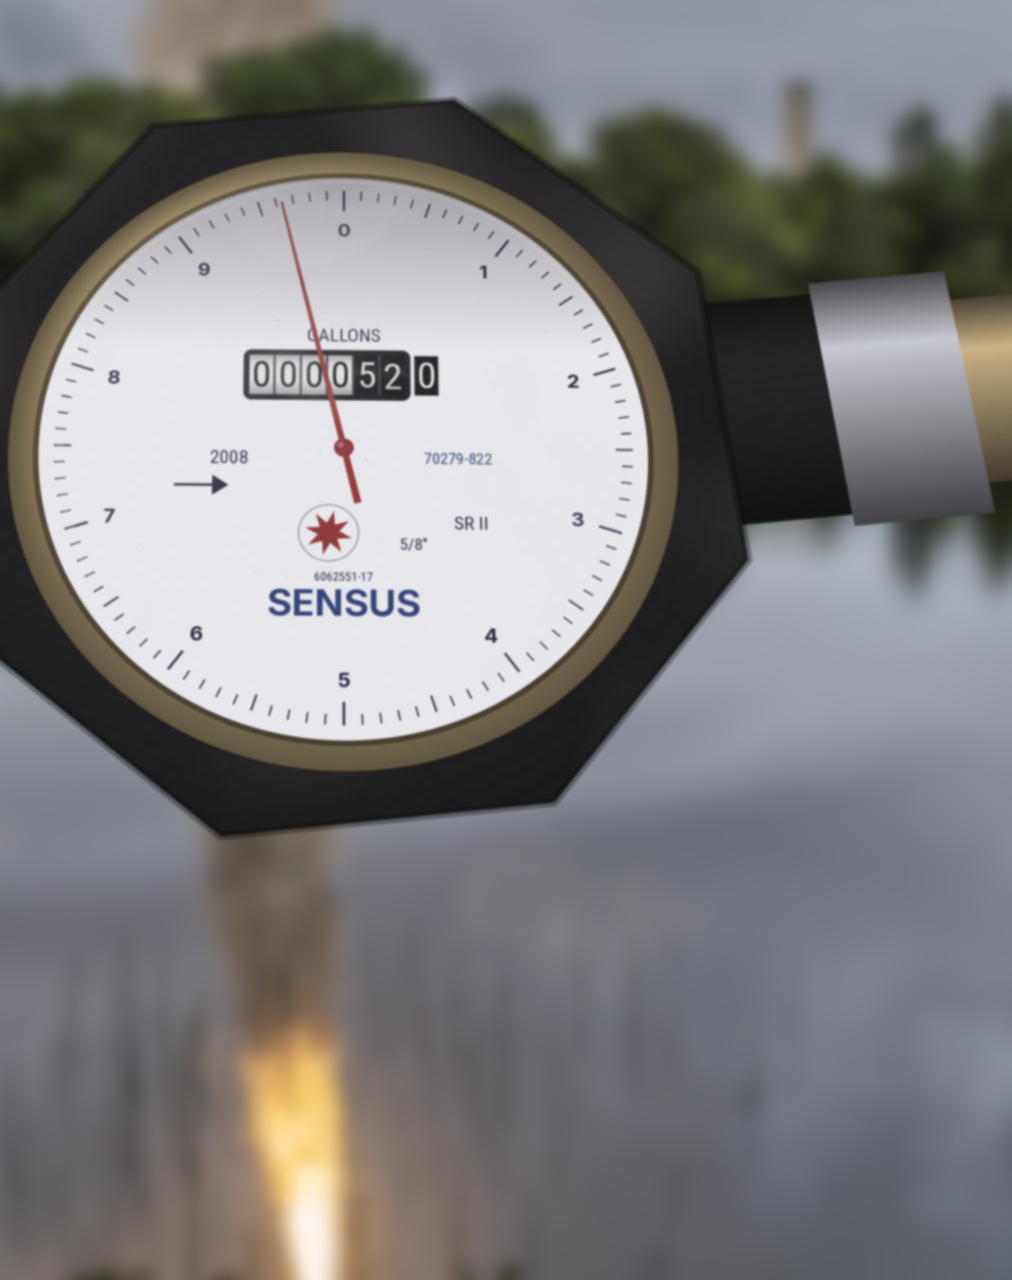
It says {"value": 519.6, "unit": "gal"}
